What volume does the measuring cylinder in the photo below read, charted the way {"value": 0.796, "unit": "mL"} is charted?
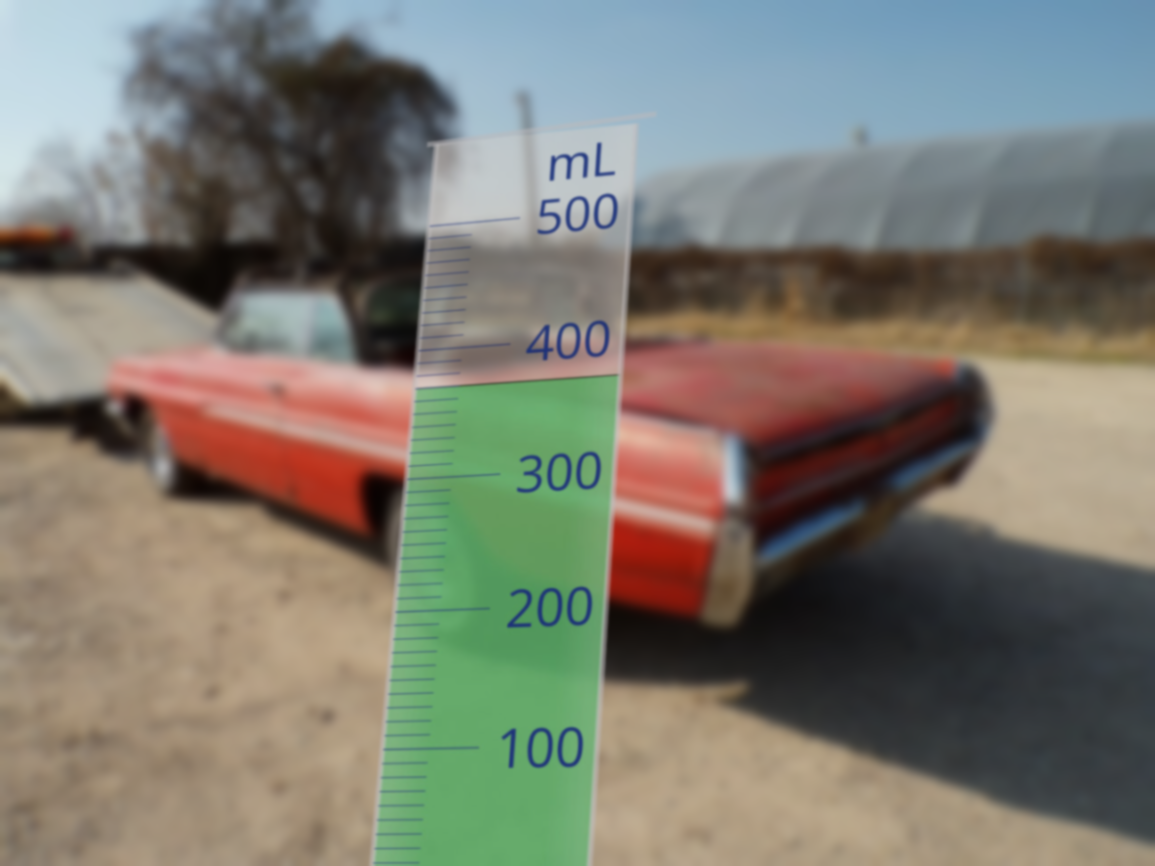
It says {"value": 370, "unit": "mL"}
